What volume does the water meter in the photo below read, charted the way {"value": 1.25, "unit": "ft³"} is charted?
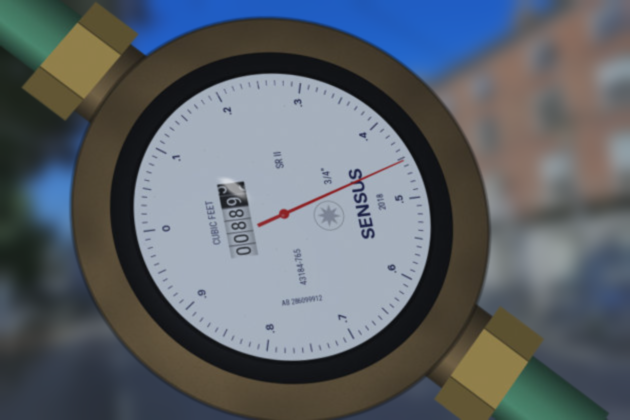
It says {"value": 8895.45, "unit": "ft³"}
